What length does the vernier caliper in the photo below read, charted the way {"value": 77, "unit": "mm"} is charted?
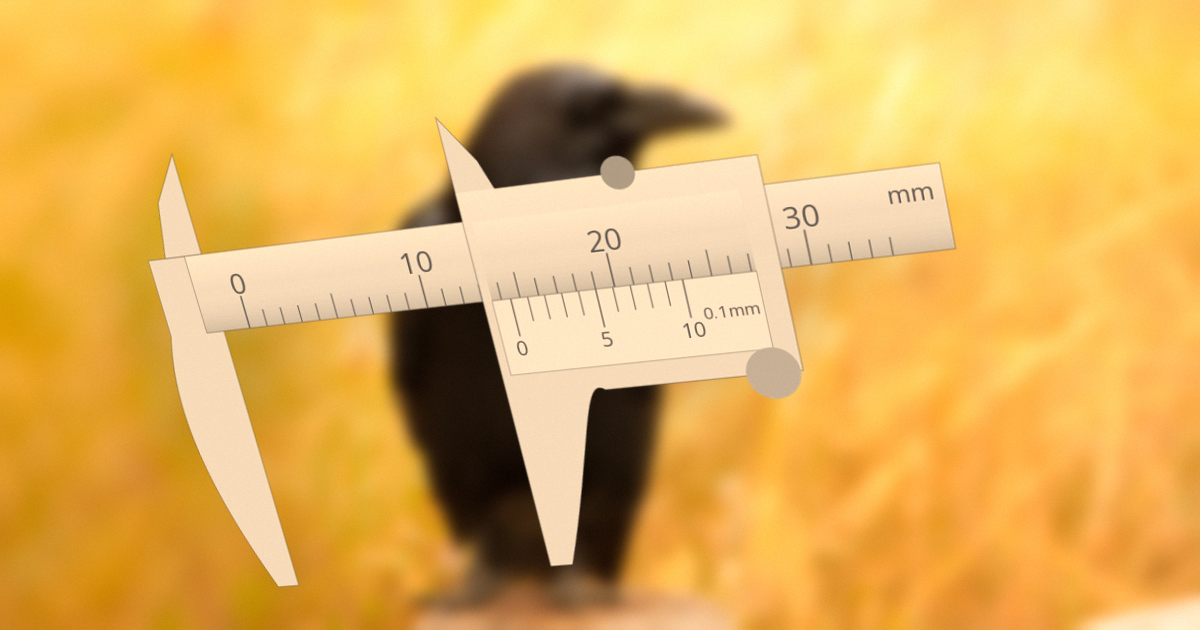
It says {"value": 14.5, "unit": "mm"}
